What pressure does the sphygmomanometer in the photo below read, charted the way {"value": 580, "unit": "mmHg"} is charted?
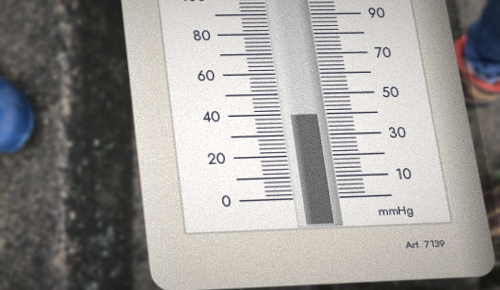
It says {"value": 40, "unit": "mmHg"}
